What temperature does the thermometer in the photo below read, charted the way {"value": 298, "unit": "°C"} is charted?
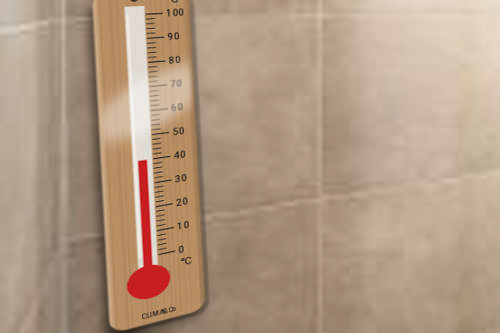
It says {"value": 40, "unit": "°C"}
